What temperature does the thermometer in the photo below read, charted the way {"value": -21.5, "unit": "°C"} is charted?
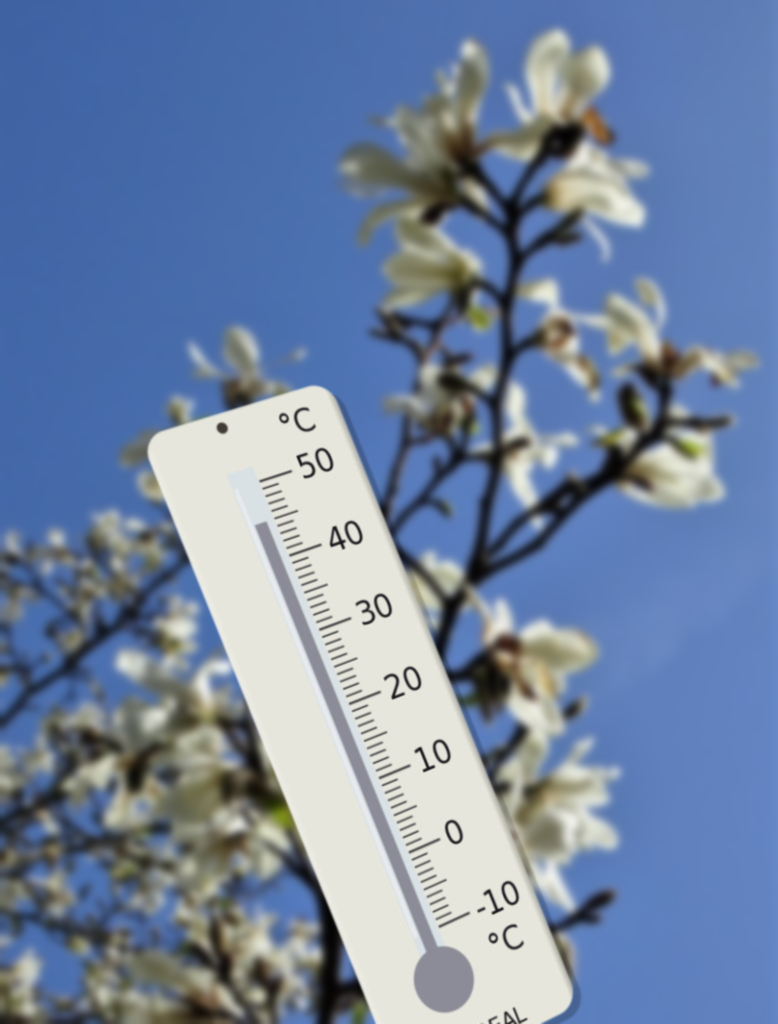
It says {"value": 45, "unit": "°C"}
